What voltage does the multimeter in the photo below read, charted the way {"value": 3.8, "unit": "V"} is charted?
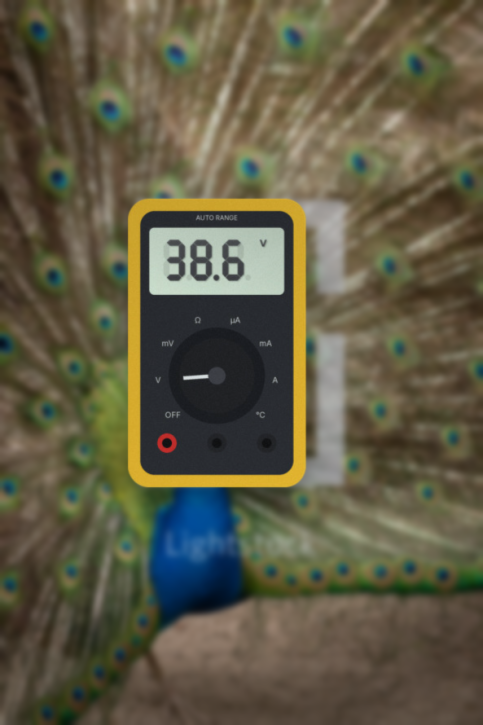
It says {"value": 38.6, "unit": "V"}
